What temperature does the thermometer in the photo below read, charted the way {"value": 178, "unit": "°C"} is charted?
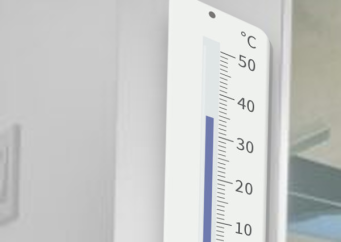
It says {"value": 34, "unit": "°C"}
